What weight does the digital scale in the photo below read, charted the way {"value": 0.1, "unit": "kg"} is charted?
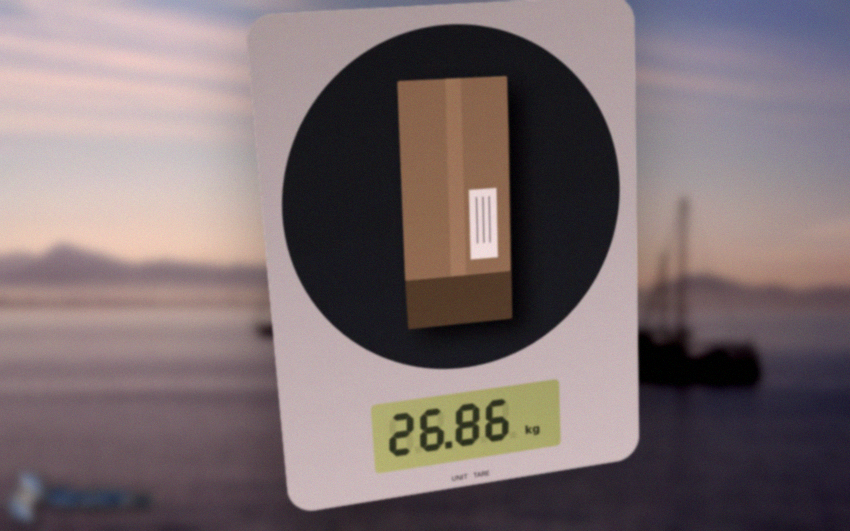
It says {"value": 26.86, "unit": "kg"}
